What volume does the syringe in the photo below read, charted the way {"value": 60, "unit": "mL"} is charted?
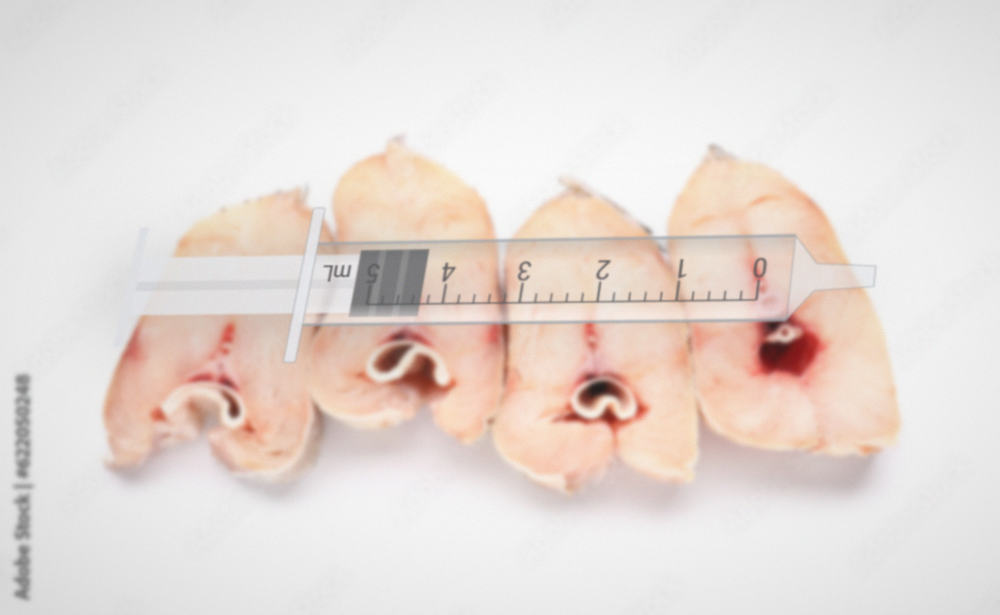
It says {"value": 4.3, "unit": "mL"}
